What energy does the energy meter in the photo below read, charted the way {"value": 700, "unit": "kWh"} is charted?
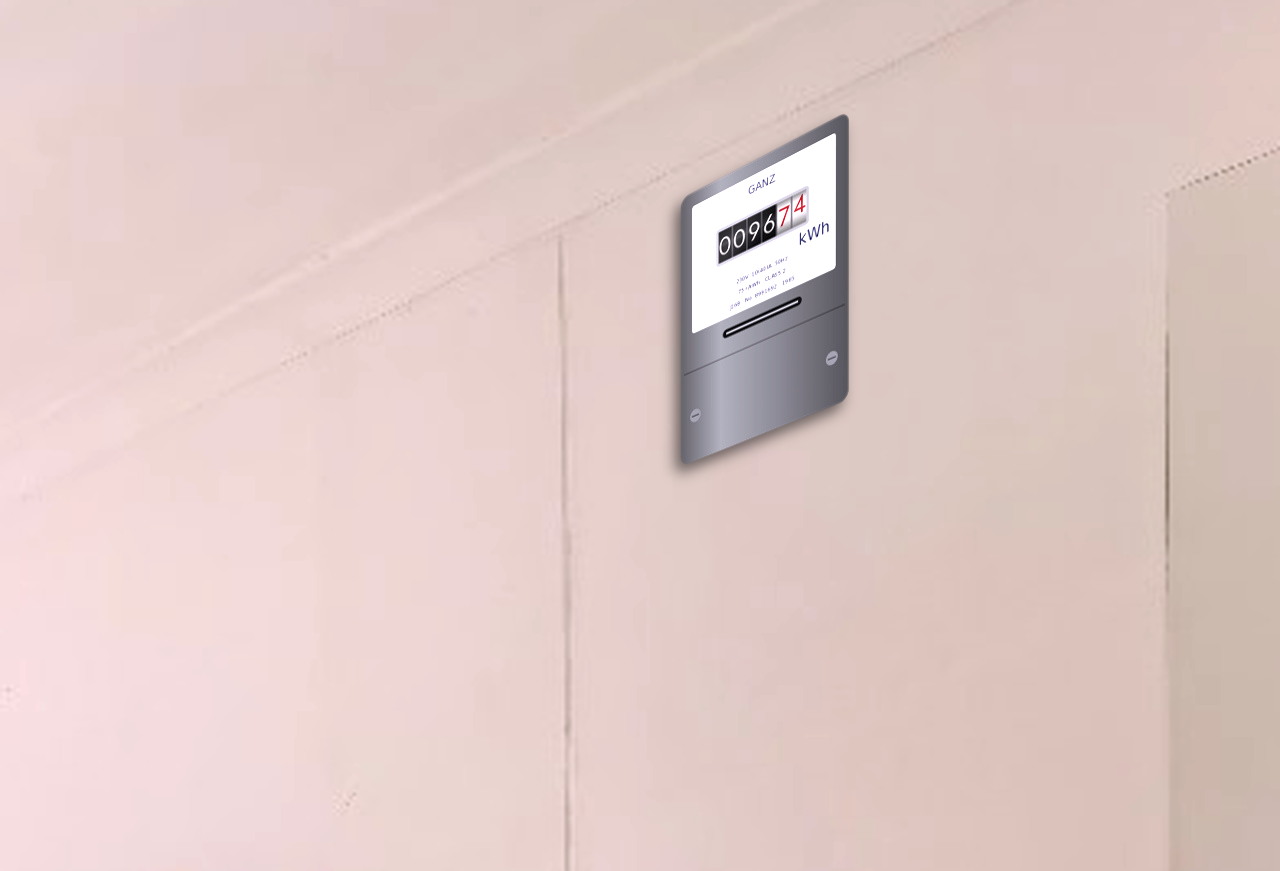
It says {"value": 96.74, "unit": "kWh"}
